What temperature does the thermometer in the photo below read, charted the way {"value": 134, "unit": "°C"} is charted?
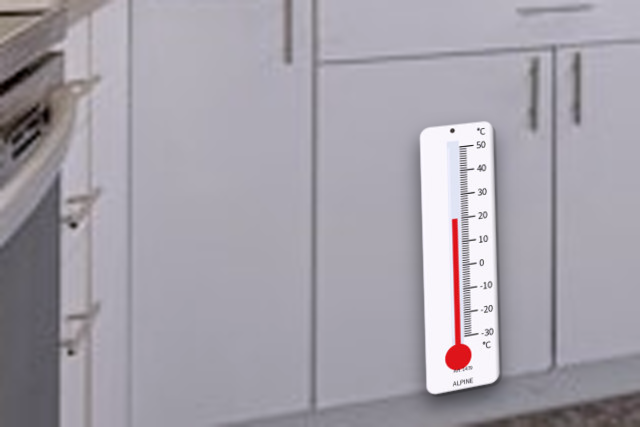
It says {"value": 20, "unit": "°C"}
